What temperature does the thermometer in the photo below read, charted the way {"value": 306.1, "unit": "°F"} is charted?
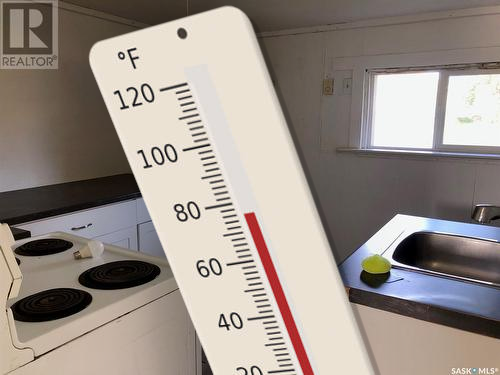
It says {"value": 76, "unit": "°F"}
